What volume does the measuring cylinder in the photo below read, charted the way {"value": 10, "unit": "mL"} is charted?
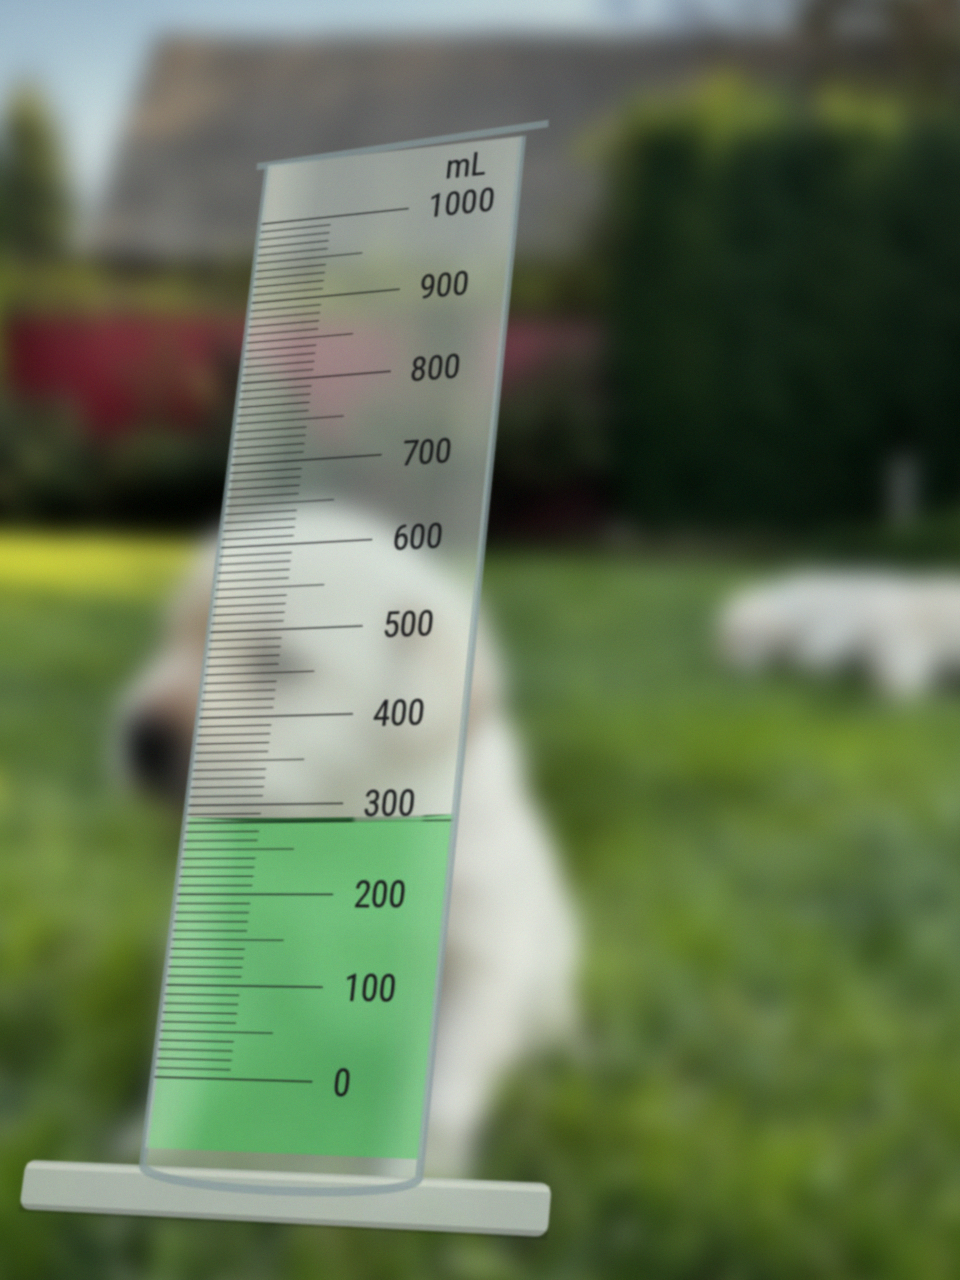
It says {"value": 280, "unit": "mL"}
